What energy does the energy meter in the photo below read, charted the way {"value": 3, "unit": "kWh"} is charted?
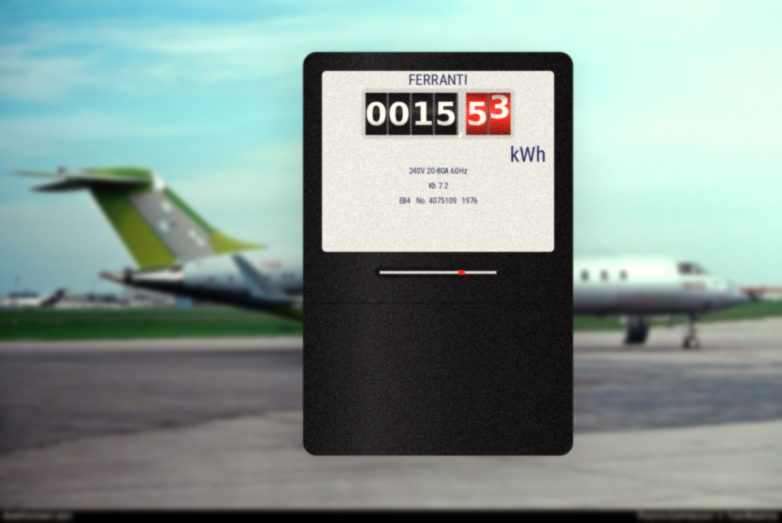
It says {"value": 15.53, "unit": "kWh"}
